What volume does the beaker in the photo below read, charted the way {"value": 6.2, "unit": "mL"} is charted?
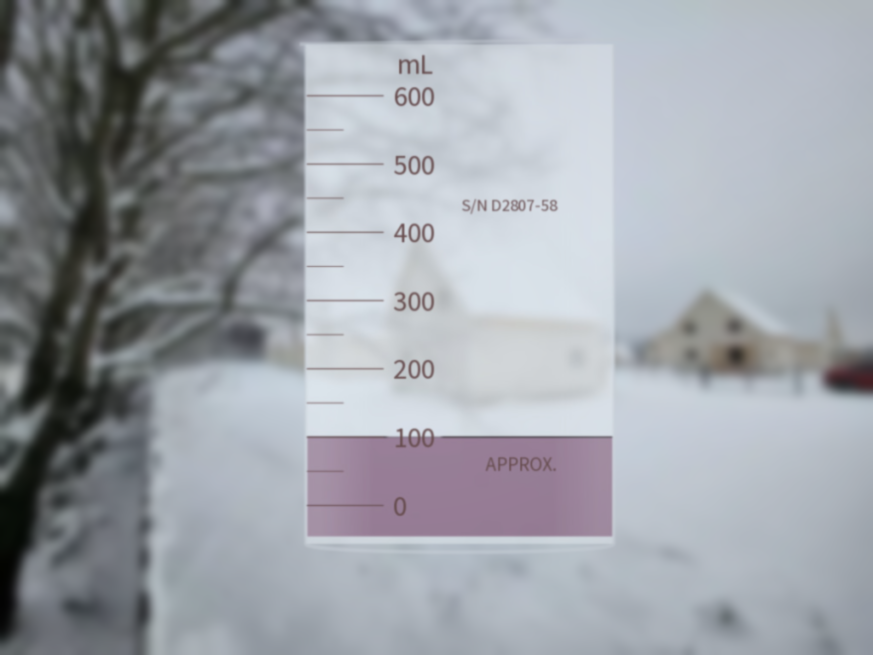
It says {"value": 100, "unit": "mL"}
